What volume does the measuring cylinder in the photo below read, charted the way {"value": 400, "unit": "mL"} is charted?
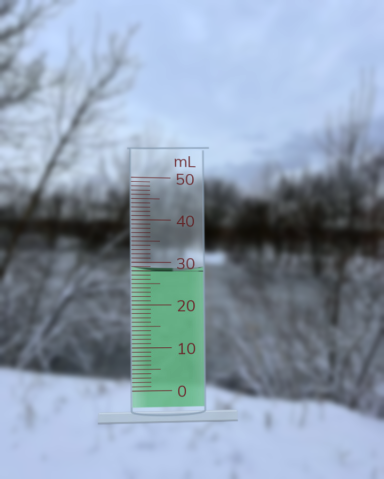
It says {"value": 28, "unit": "mL"}
